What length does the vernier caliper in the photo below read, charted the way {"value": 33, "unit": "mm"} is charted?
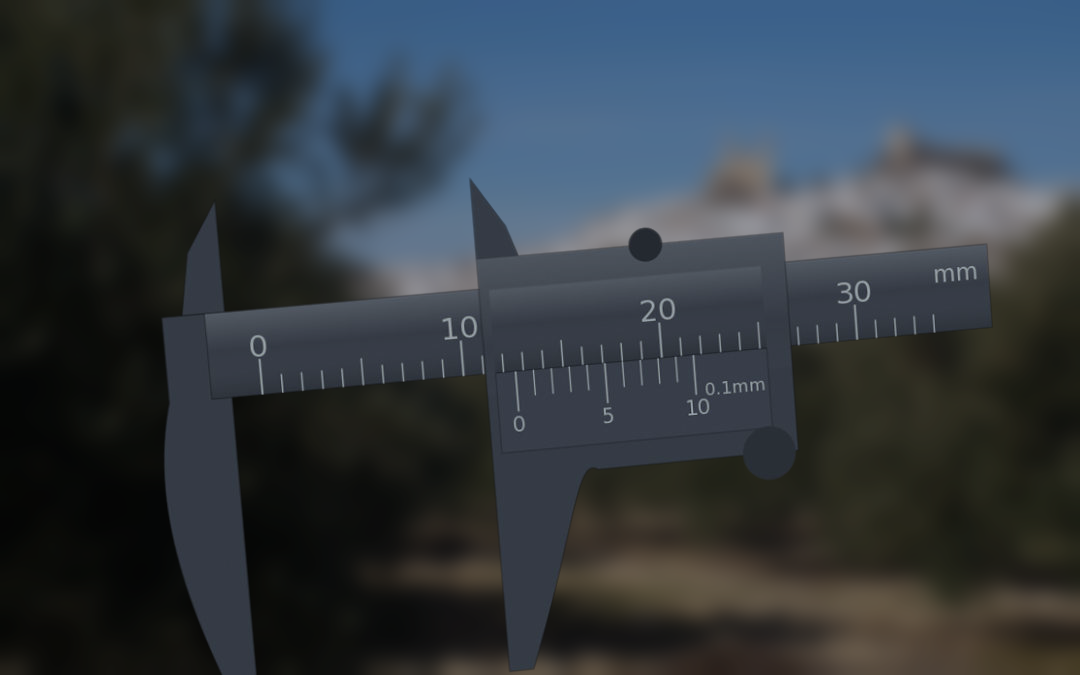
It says {"value": 12.6, "unit": "mm"}
